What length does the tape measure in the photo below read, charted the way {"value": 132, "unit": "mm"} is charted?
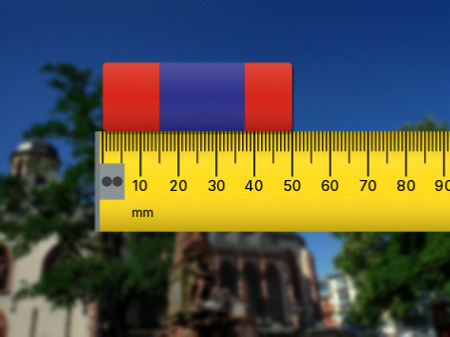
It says {"value": 50, "unit": "mm"}
